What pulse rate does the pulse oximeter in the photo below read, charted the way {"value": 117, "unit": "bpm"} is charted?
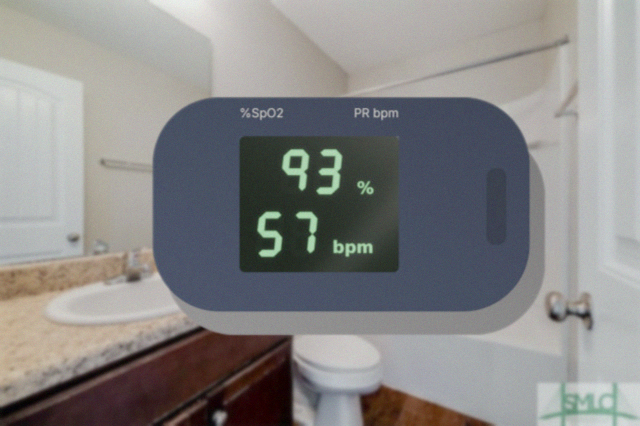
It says {"value": 57, "unit": "bpm"}
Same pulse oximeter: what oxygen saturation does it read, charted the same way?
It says {"value": 93, "unit": "%"}
